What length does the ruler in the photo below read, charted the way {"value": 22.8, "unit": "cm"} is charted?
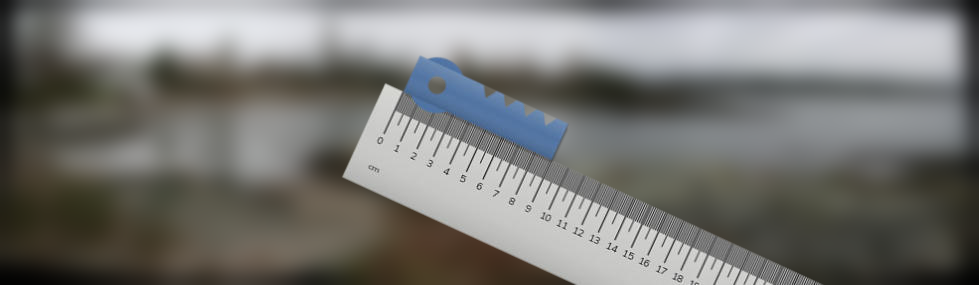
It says {"value": 9, "unit": "cm"}
